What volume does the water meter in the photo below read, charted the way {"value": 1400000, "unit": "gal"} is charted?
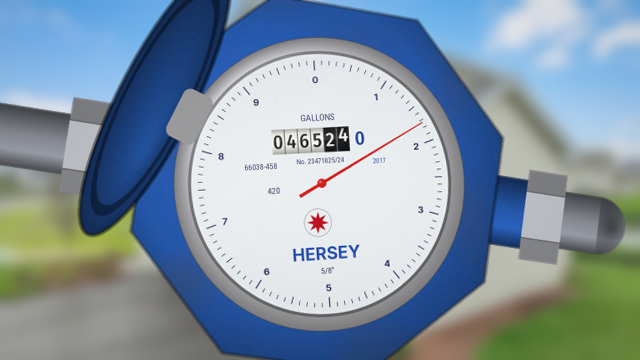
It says {"value": 465241.7, "unit": "gal"}
